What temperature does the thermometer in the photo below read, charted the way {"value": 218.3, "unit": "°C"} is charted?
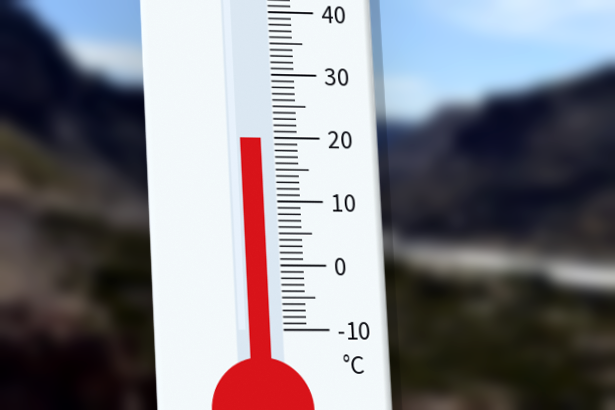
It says {"value": 20, "unit": "°C"}
